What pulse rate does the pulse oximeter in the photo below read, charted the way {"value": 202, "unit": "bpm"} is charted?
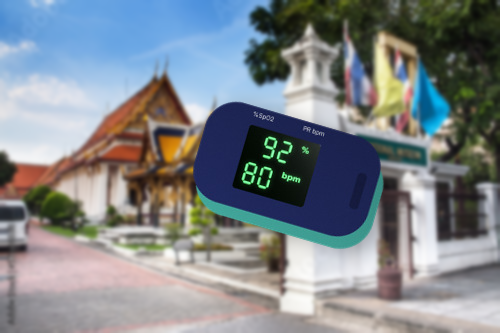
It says {"value": 80, "unit": "bpm"}
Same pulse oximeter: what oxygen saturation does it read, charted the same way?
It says {"value": 92, "unit": "%"}
